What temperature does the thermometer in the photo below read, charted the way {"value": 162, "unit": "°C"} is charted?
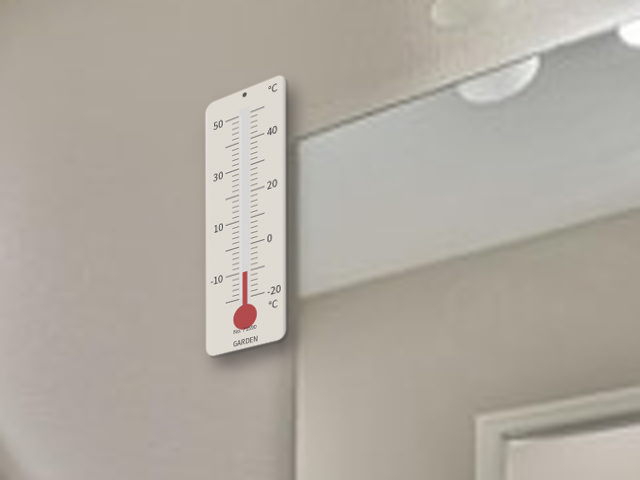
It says {"value": -10, "unit": "°C"}
